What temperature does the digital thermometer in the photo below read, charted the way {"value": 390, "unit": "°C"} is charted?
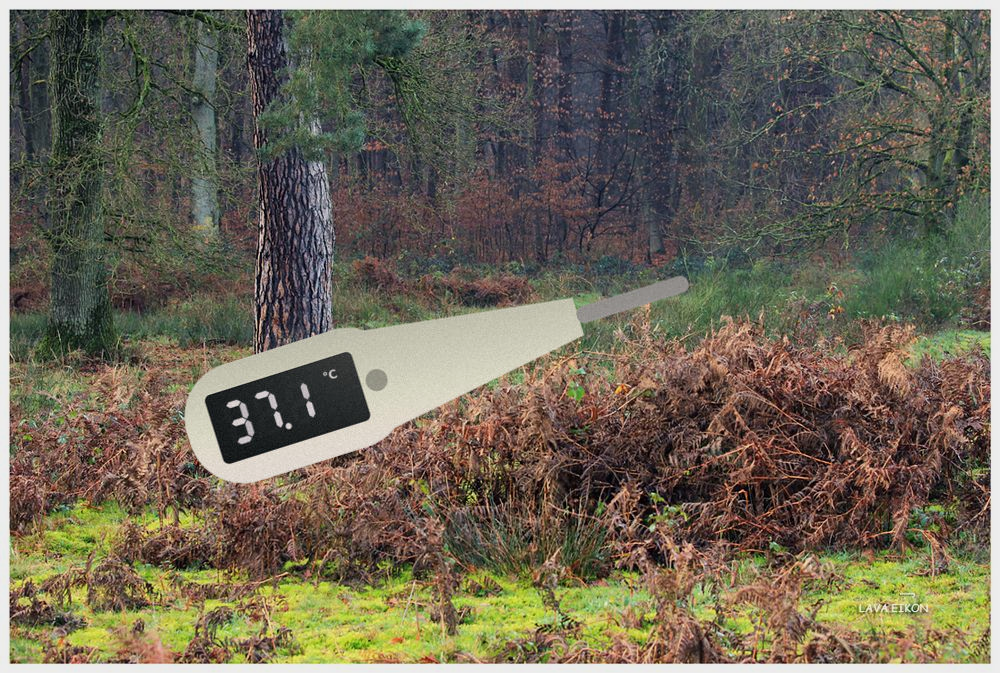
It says {"value": 37.1, "unit": "°C"}
